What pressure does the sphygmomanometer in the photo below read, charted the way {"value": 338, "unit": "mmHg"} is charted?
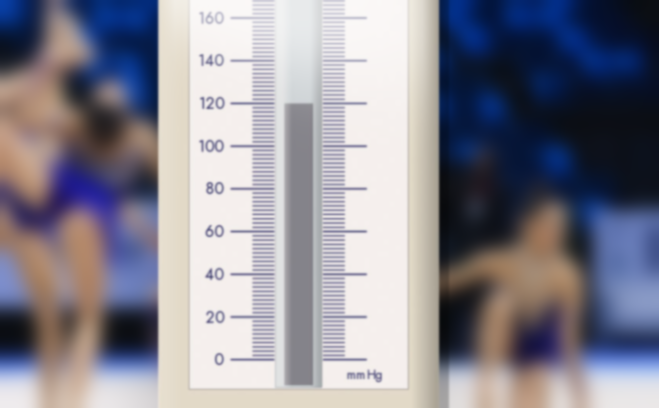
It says {"value": 120, "unit": "mmHg"}
